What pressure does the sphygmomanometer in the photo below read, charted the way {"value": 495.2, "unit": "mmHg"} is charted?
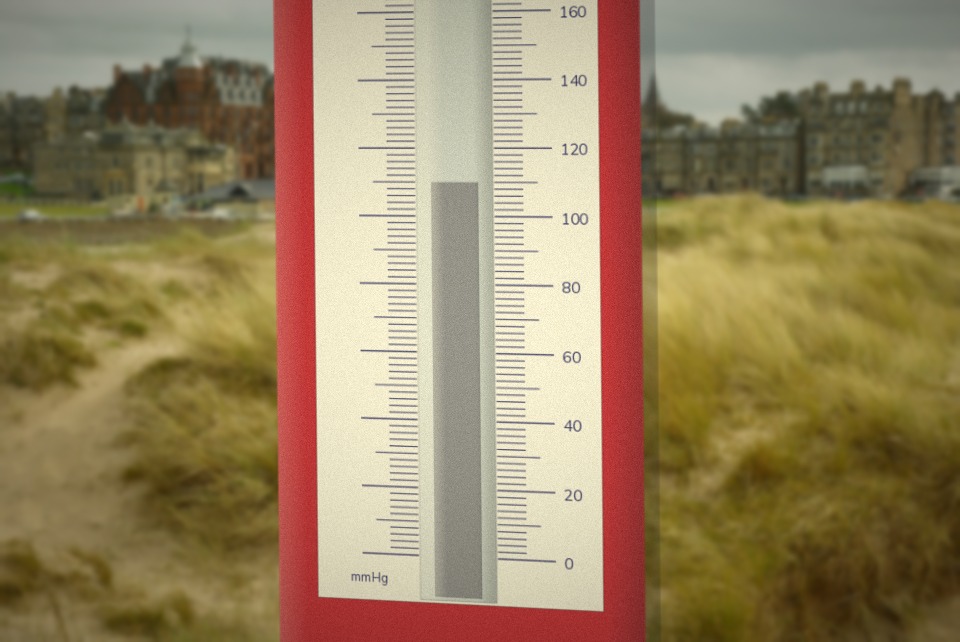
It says {"value": 110, "unit": "mmHg"}
